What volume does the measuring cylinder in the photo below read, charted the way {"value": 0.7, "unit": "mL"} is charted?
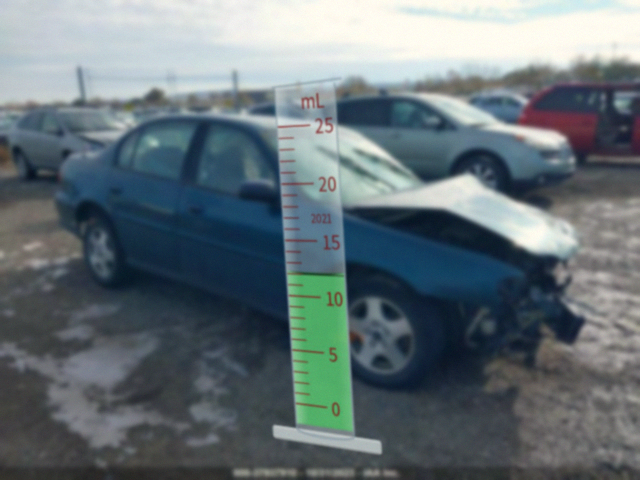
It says {"value": 12, "unit": "mL"}
